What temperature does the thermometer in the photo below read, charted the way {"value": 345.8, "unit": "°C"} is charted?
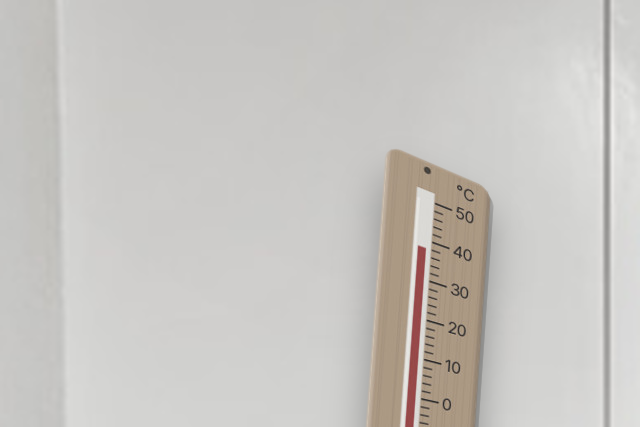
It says {"value": 38, "unit": "°C"}
